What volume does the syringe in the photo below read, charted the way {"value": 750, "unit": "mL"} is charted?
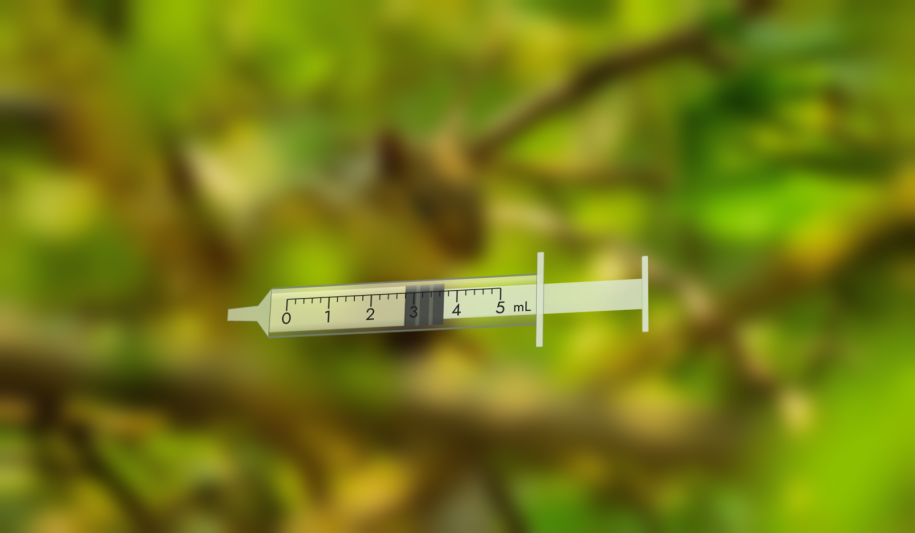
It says {"value": 2.8, "unit": "mL"}
